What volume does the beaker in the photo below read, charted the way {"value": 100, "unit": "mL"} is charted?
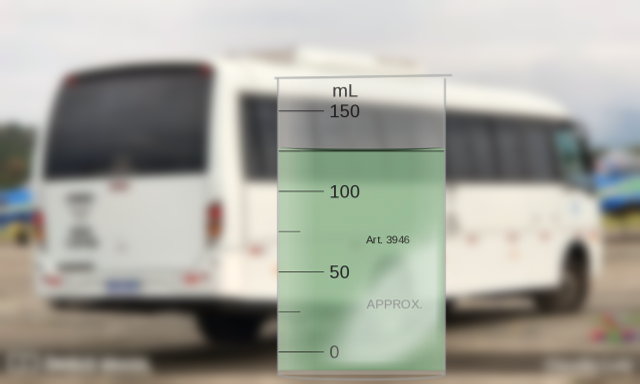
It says {"value": 125, "unit": "mL"}
